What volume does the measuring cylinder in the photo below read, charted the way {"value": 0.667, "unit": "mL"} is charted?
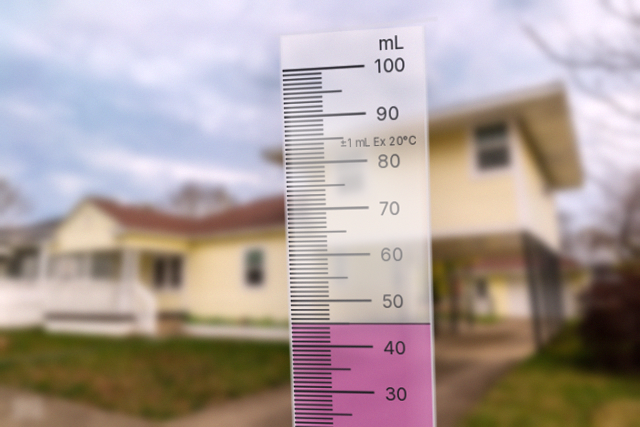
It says {"value": 45, "unit": "mL"}
